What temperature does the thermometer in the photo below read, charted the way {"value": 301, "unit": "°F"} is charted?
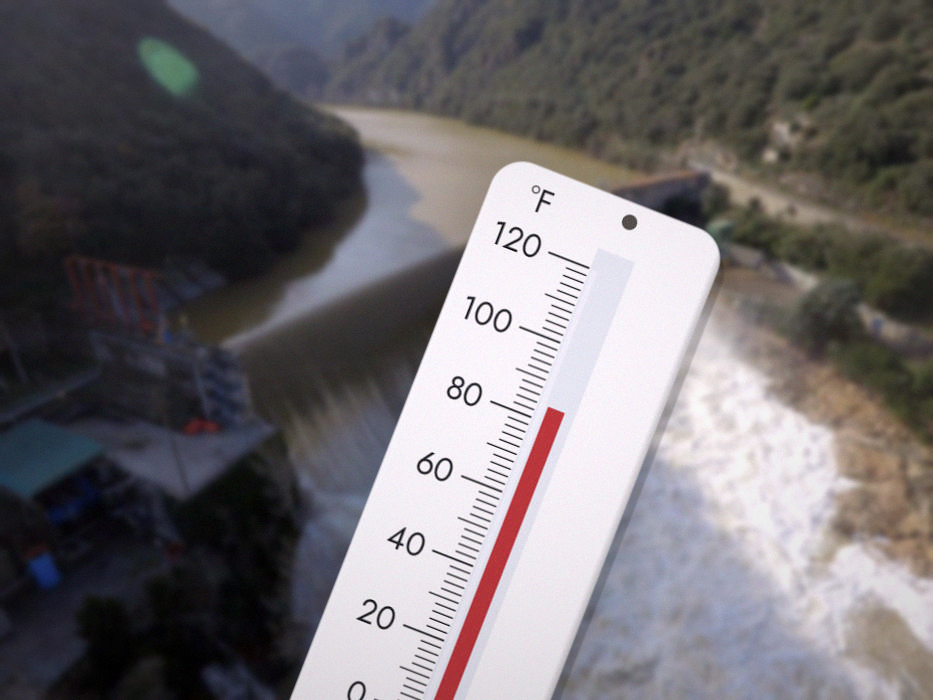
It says {"value": 84, "unit": "°F"}
